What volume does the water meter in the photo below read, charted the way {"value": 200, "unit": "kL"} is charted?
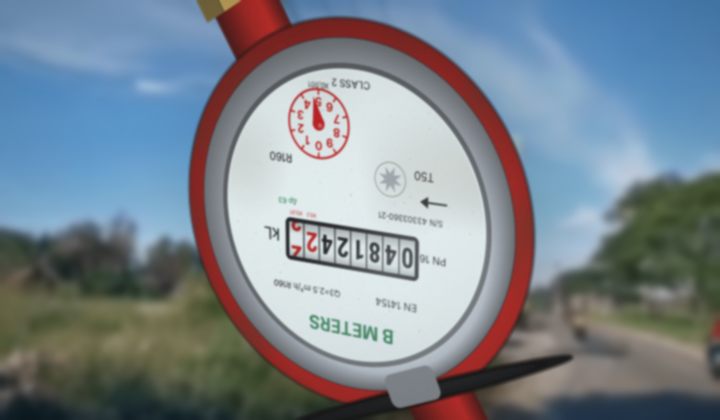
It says {"value": 48124.224, "unit": "kL"}
